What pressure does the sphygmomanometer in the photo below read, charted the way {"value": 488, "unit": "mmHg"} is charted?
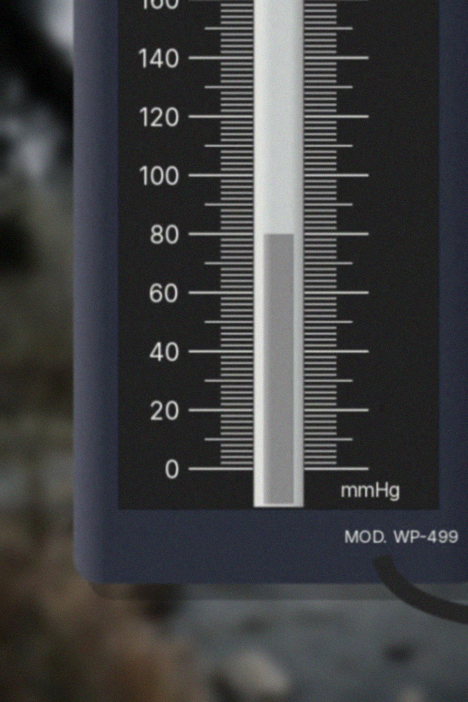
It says {"value": 80, "unit": "mmHg"}
